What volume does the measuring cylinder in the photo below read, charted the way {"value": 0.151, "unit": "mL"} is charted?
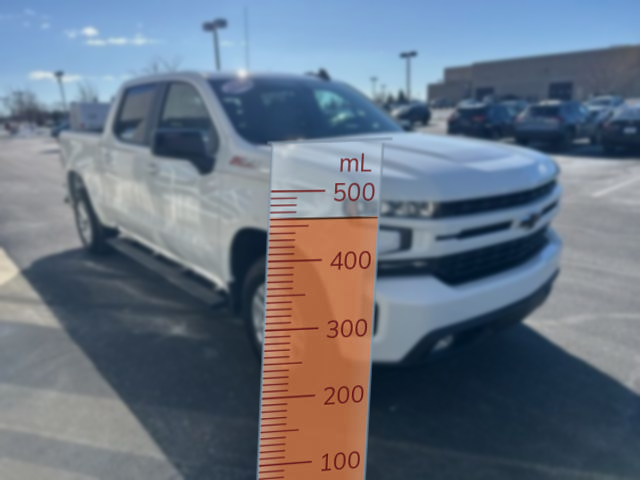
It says {"value": 460, "unit": "mL"}
